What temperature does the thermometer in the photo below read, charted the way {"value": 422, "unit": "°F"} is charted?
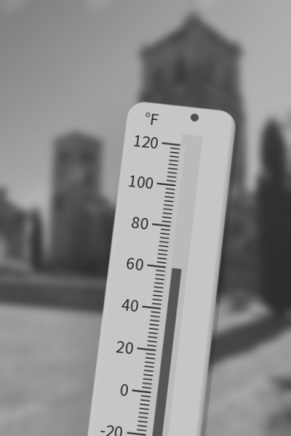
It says {"value": 60, "unit": "°F"}
